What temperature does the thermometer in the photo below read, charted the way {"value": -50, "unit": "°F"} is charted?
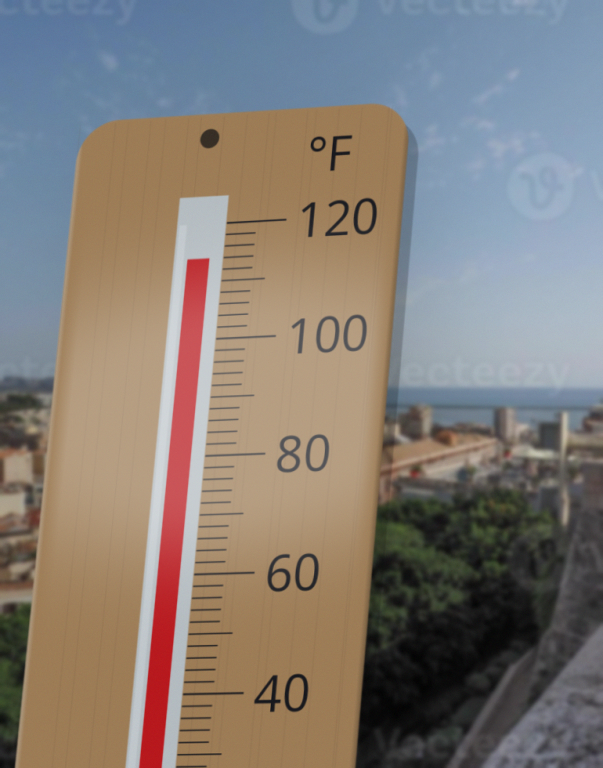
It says {"value": 114, "unit": "°F"}
